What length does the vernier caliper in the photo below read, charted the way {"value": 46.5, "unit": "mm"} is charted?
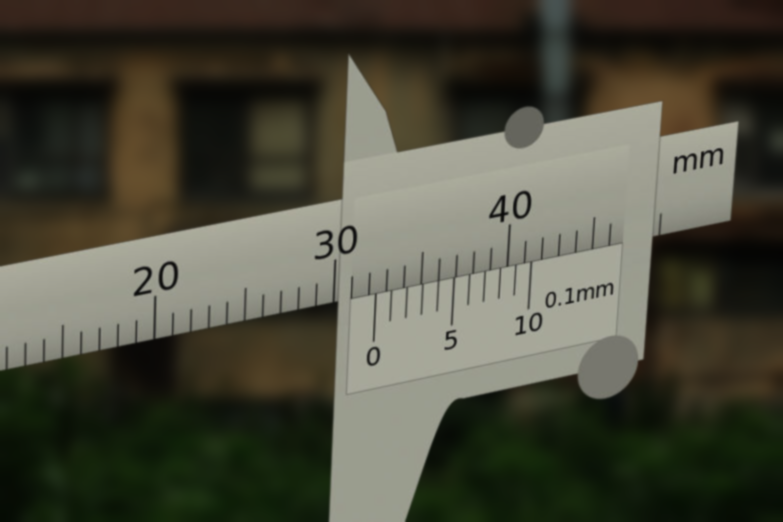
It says {"value": 32.4, "unit": "mm"}
